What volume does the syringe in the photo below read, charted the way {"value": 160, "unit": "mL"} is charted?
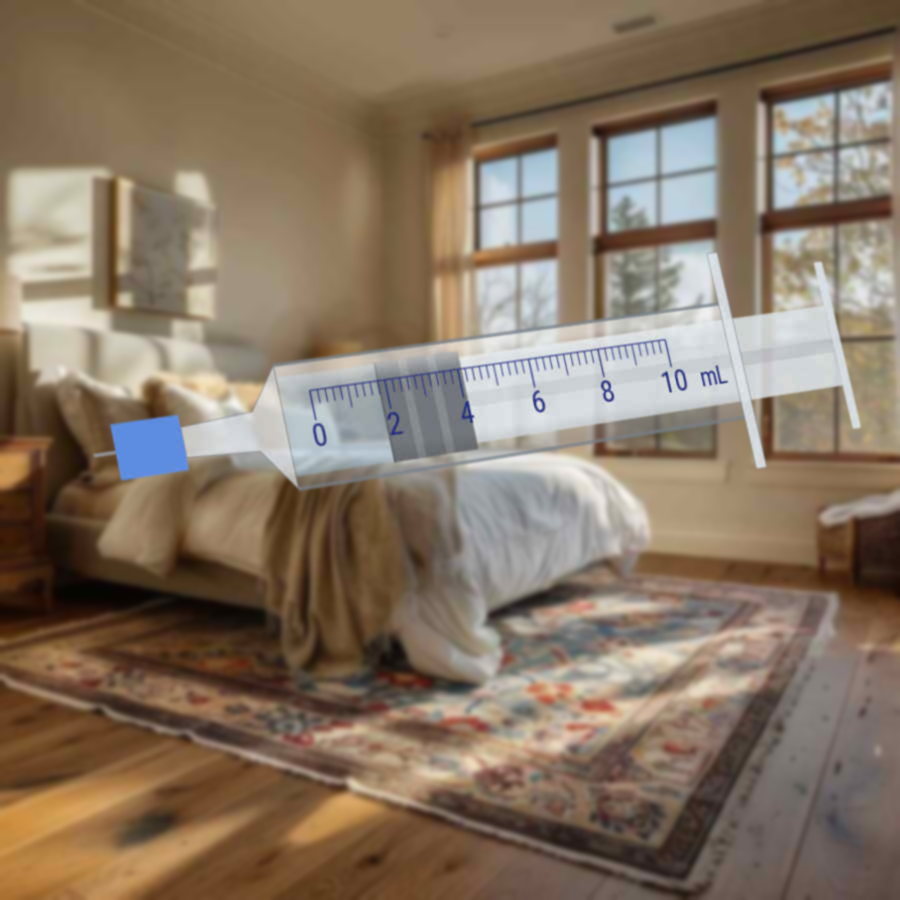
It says {"value": 1.8, "unit": "mL"}
